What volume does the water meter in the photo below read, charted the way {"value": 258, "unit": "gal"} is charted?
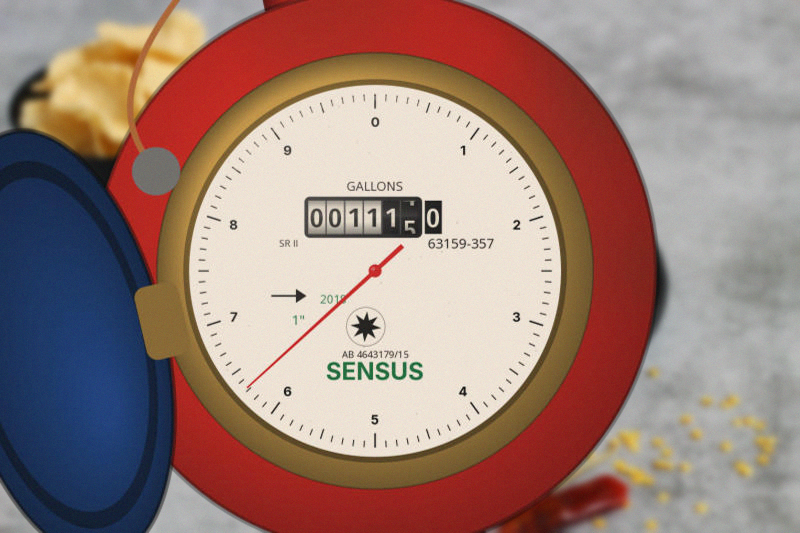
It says {"value": 11146.3, "unit": "gal"}
